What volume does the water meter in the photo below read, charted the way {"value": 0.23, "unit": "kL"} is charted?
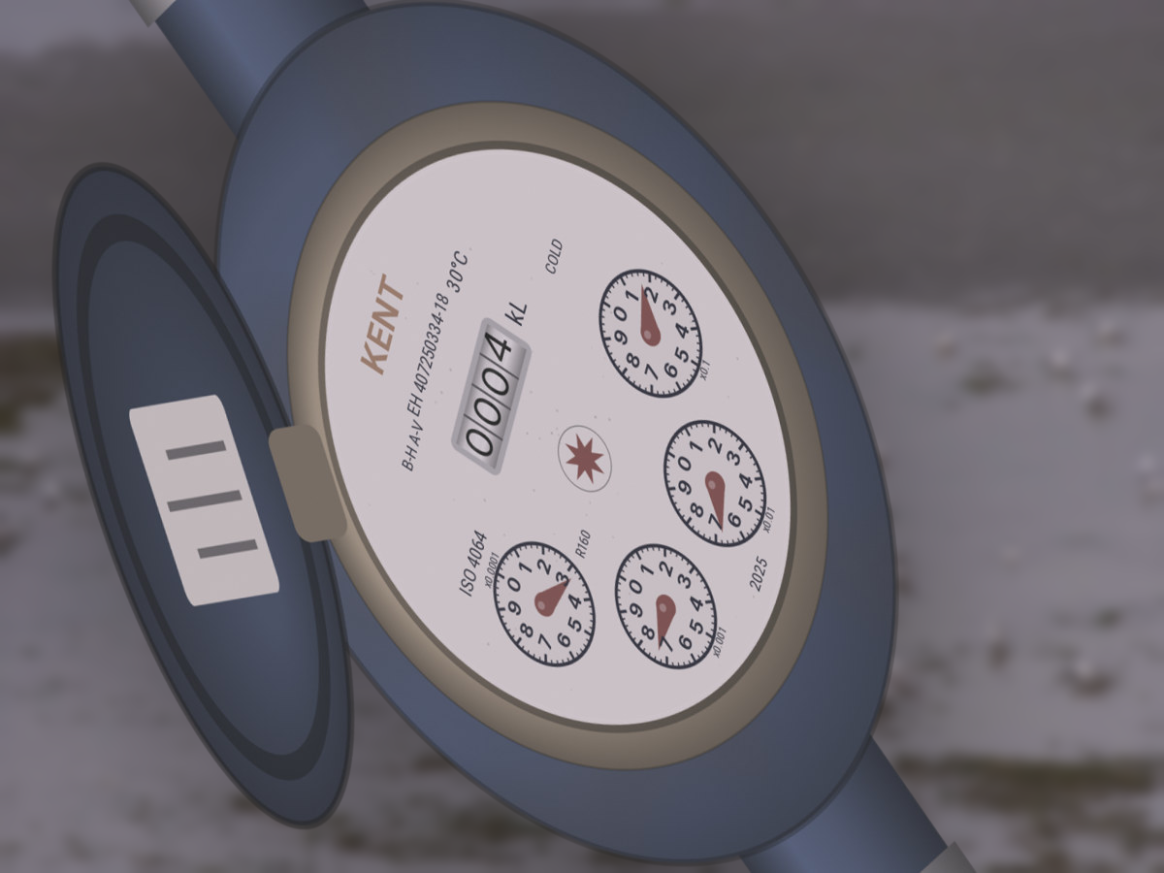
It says {"value": 4.1673, "unit": "kL"}
